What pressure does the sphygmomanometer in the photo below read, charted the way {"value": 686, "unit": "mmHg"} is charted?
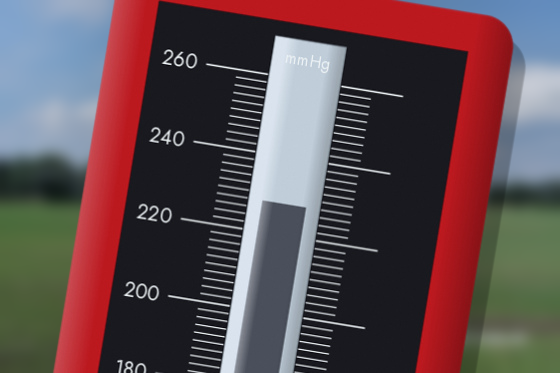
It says {"value": 228, "unit": "mmHg"}
